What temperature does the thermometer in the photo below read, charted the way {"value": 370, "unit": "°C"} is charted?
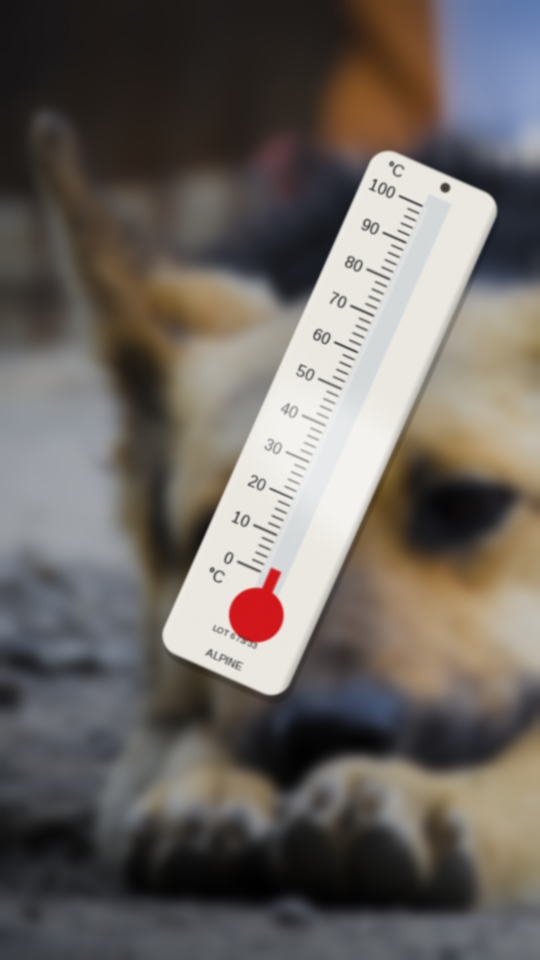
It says {"value": 2, "unit": "°C"}
